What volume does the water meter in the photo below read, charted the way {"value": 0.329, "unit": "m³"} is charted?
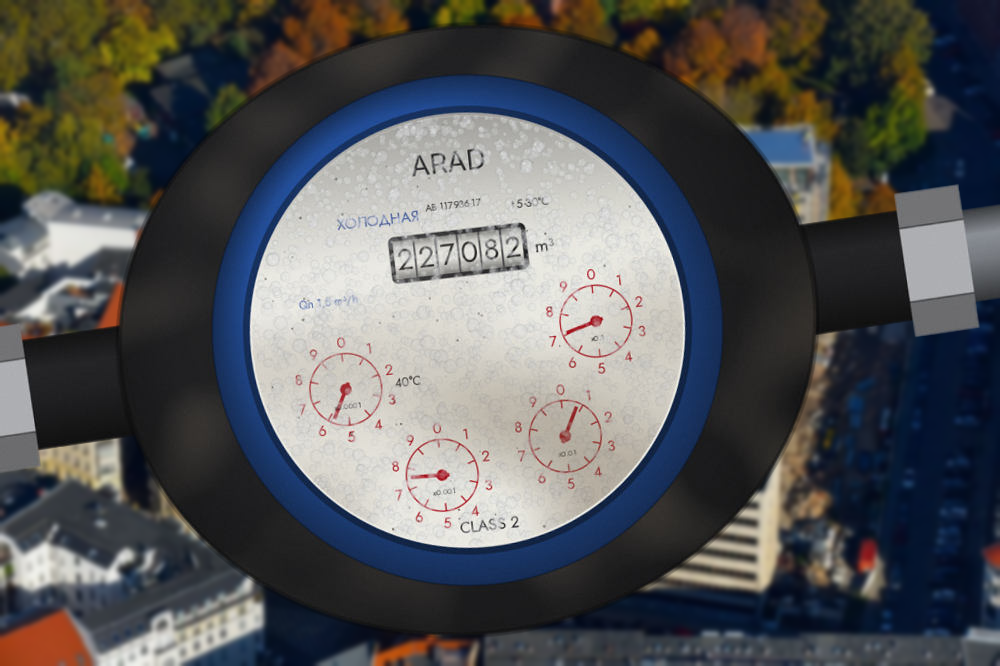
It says {"value": 227082.7075, "unit": "m³"}
